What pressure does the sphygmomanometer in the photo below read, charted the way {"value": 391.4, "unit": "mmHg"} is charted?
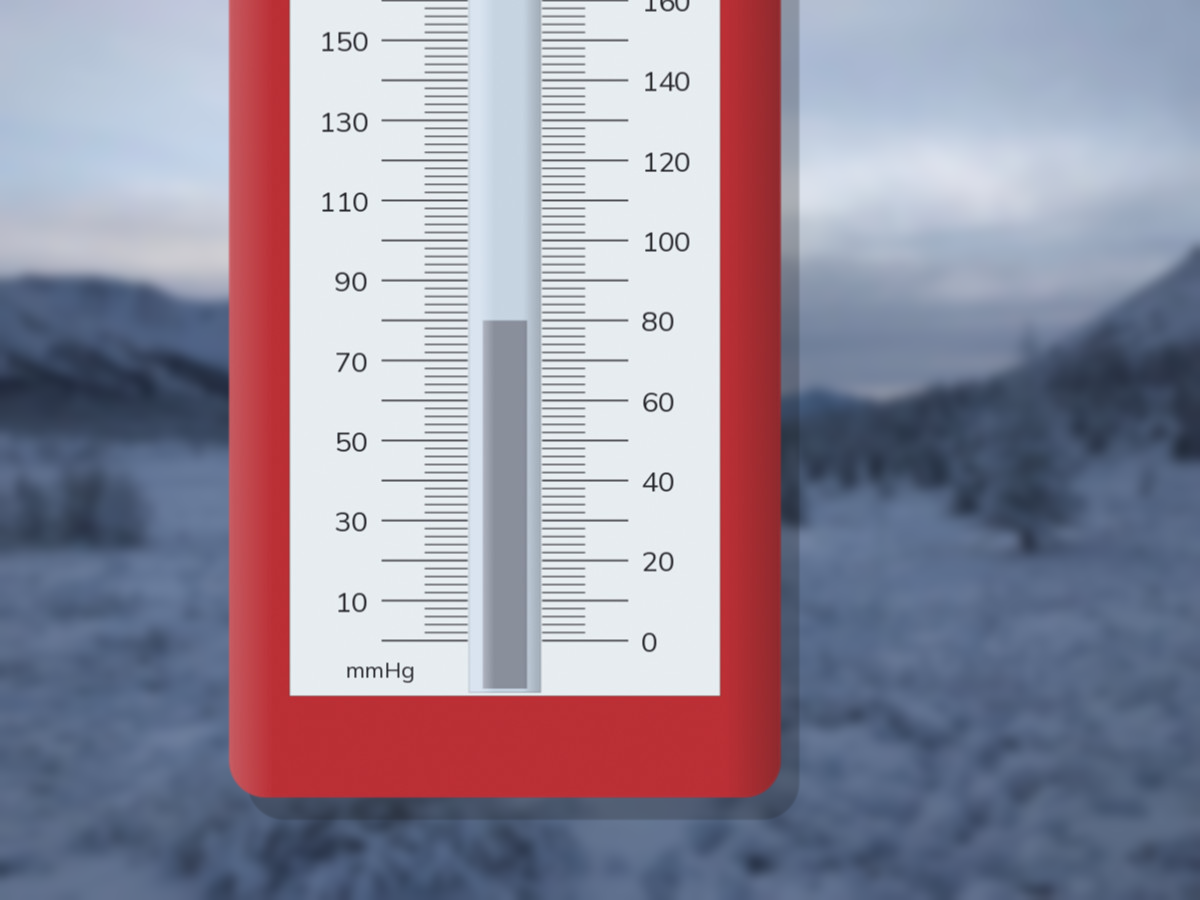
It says {"value": 80, "unit": "mmHg"}
